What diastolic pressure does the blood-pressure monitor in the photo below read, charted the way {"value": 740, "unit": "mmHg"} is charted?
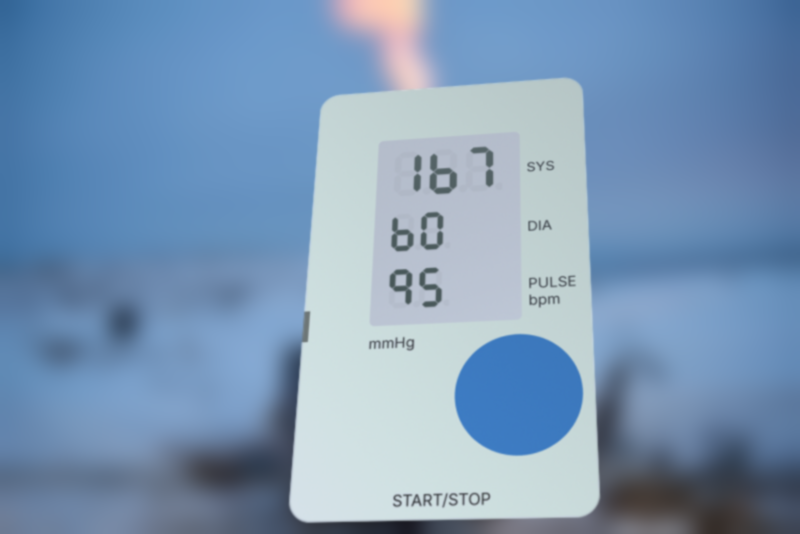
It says {"value": 60, "unit": "mmHg"}
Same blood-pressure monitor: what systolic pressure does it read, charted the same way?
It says {"value": 167, "unit": "mmHg"}
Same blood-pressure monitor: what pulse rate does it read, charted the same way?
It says {"value": 95, "unit": "bpm"}
